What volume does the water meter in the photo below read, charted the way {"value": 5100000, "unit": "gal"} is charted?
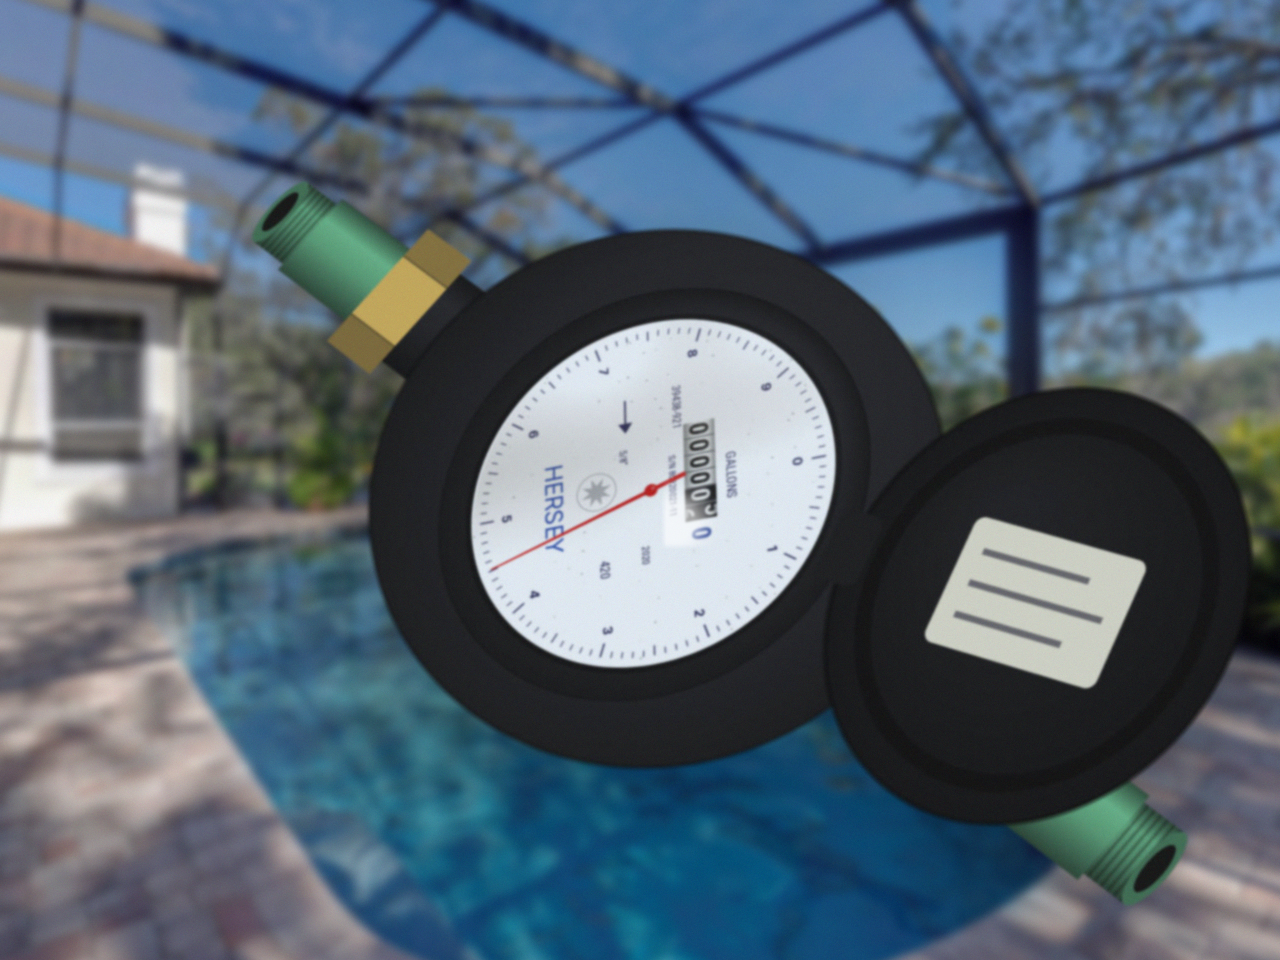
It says {"value": 54.5, "unit": "gal"}
